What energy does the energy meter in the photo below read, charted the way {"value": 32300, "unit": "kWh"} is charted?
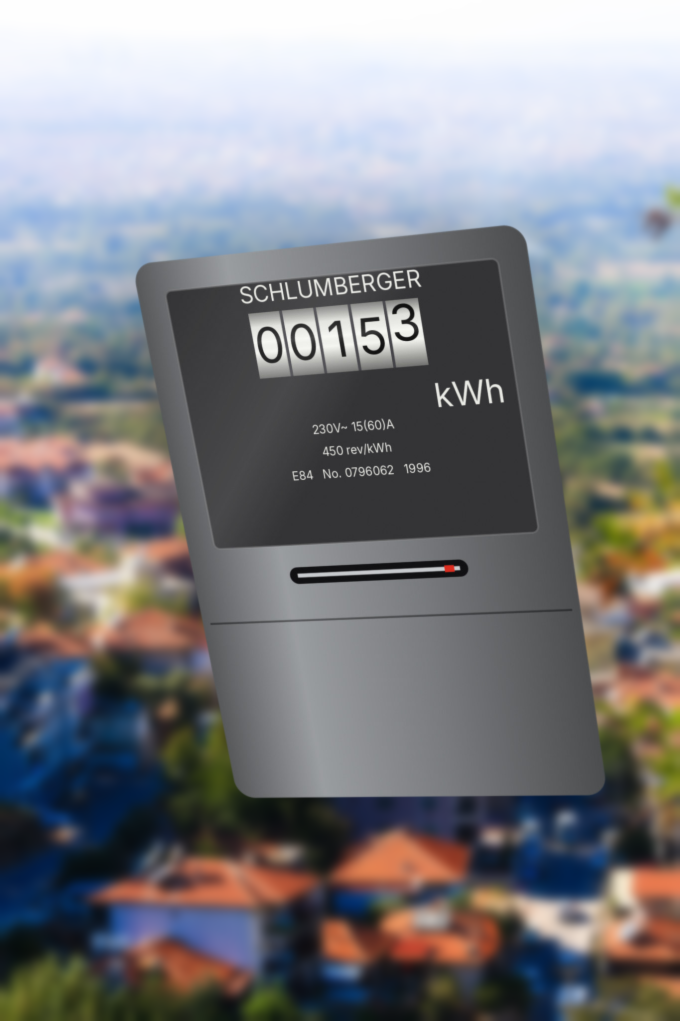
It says {"value": 153, "unit": "kWh"}
